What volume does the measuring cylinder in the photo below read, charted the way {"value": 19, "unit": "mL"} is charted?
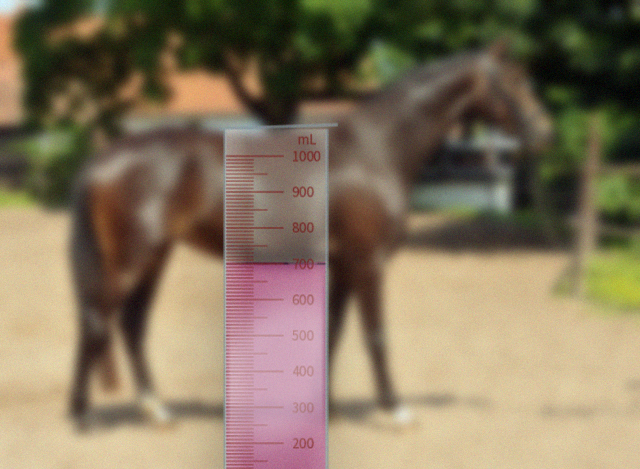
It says {"value": 700, "unit": "mL"}
